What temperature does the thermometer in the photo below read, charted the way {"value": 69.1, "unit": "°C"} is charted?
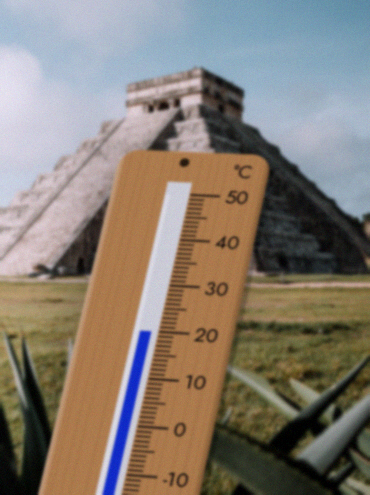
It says {"value": 20, "unit": "°C"}
